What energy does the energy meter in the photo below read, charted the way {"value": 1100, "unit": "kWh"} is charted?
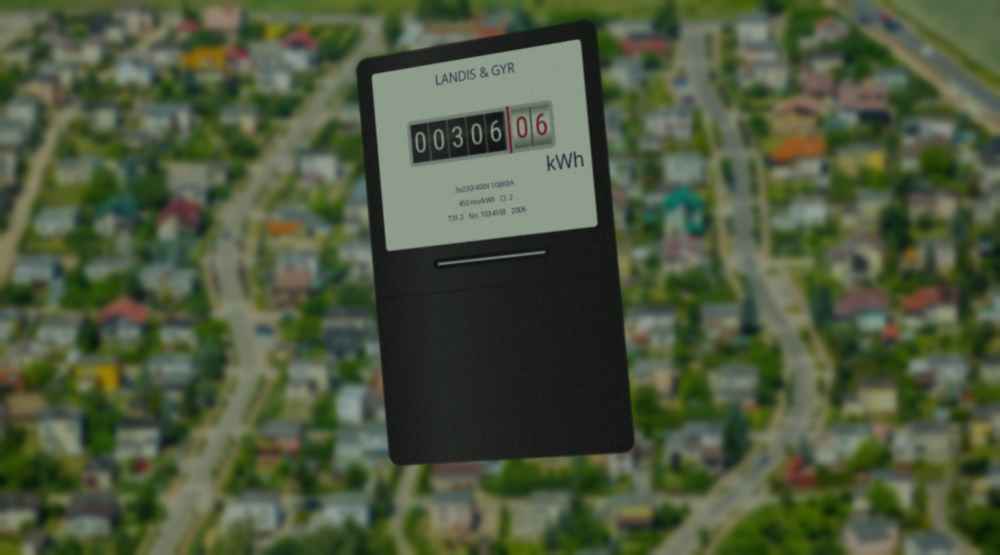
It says {"value": 306.06, "unit": "kWh"}
